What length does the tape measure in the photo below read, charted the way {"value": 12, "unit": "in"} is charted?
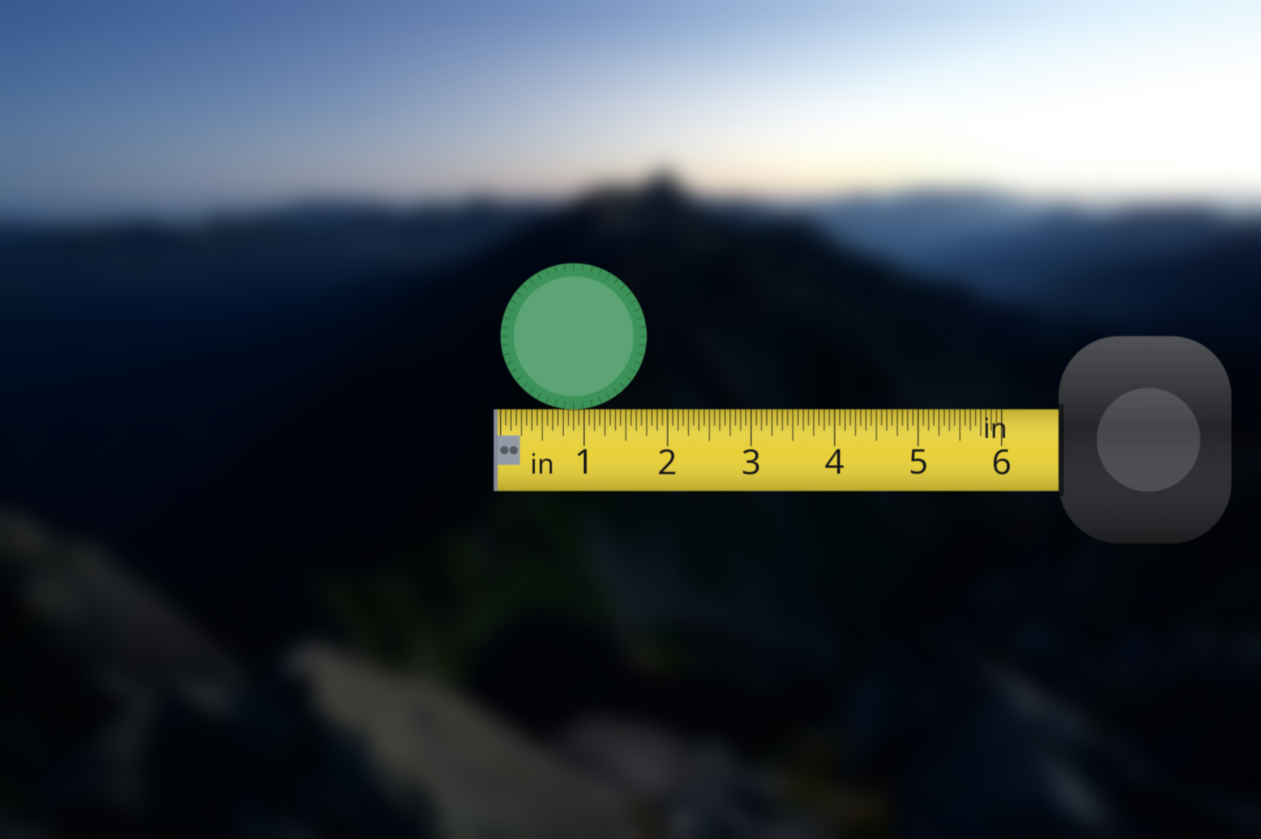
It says {"value": 1.75, "unit": "in"}
